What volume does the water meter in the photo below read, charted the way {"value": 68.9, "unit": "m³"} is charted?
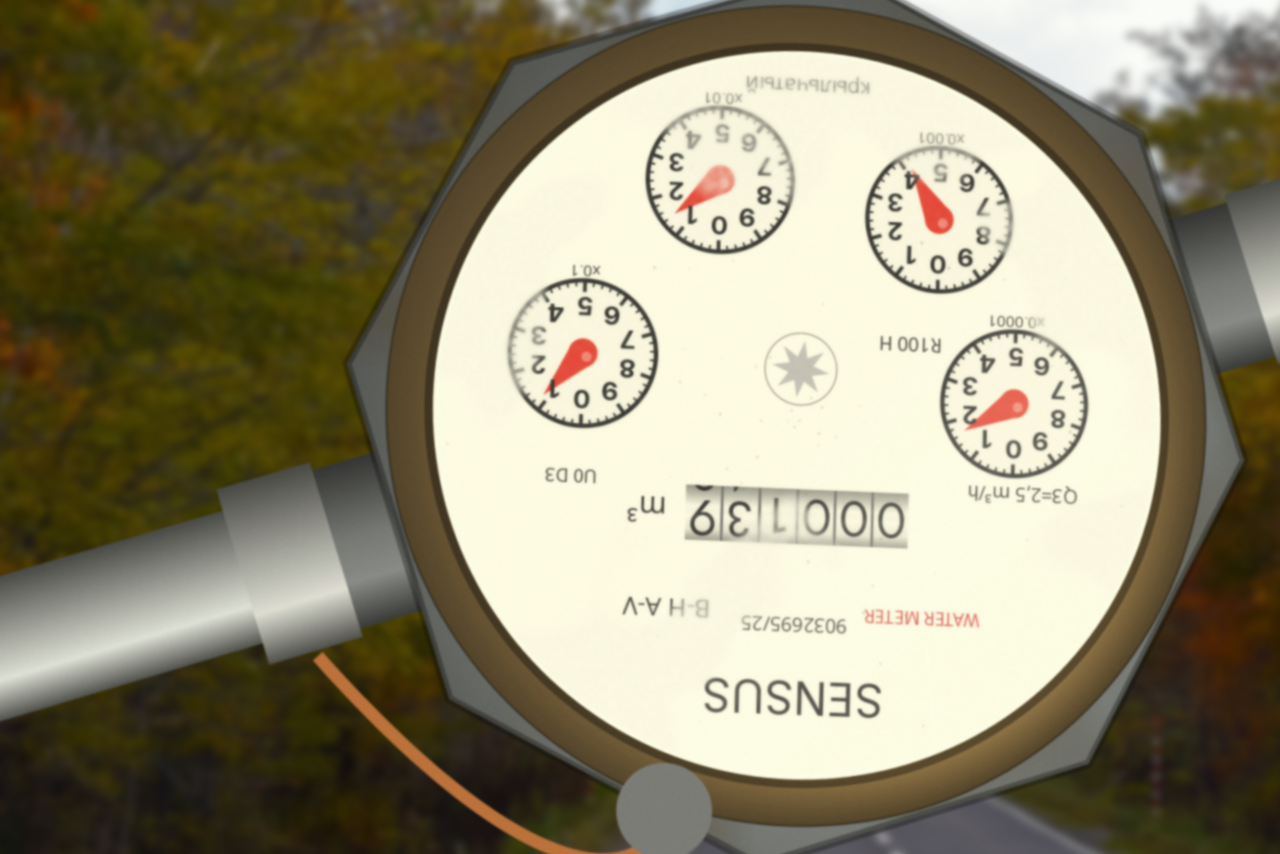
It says {"value": 139.1141, "unit": "m³"}
